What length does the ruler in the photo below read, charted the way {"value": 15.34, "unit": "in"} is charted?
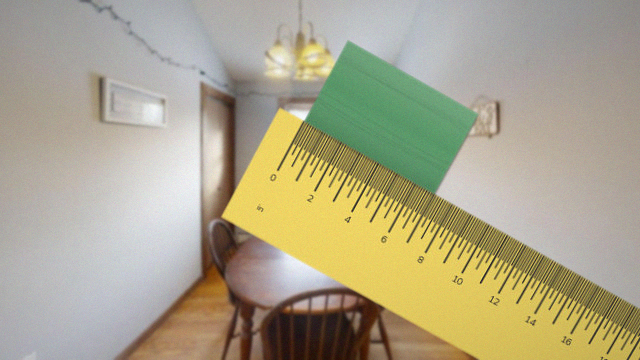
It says {"value": 7, "unit": "in"}
